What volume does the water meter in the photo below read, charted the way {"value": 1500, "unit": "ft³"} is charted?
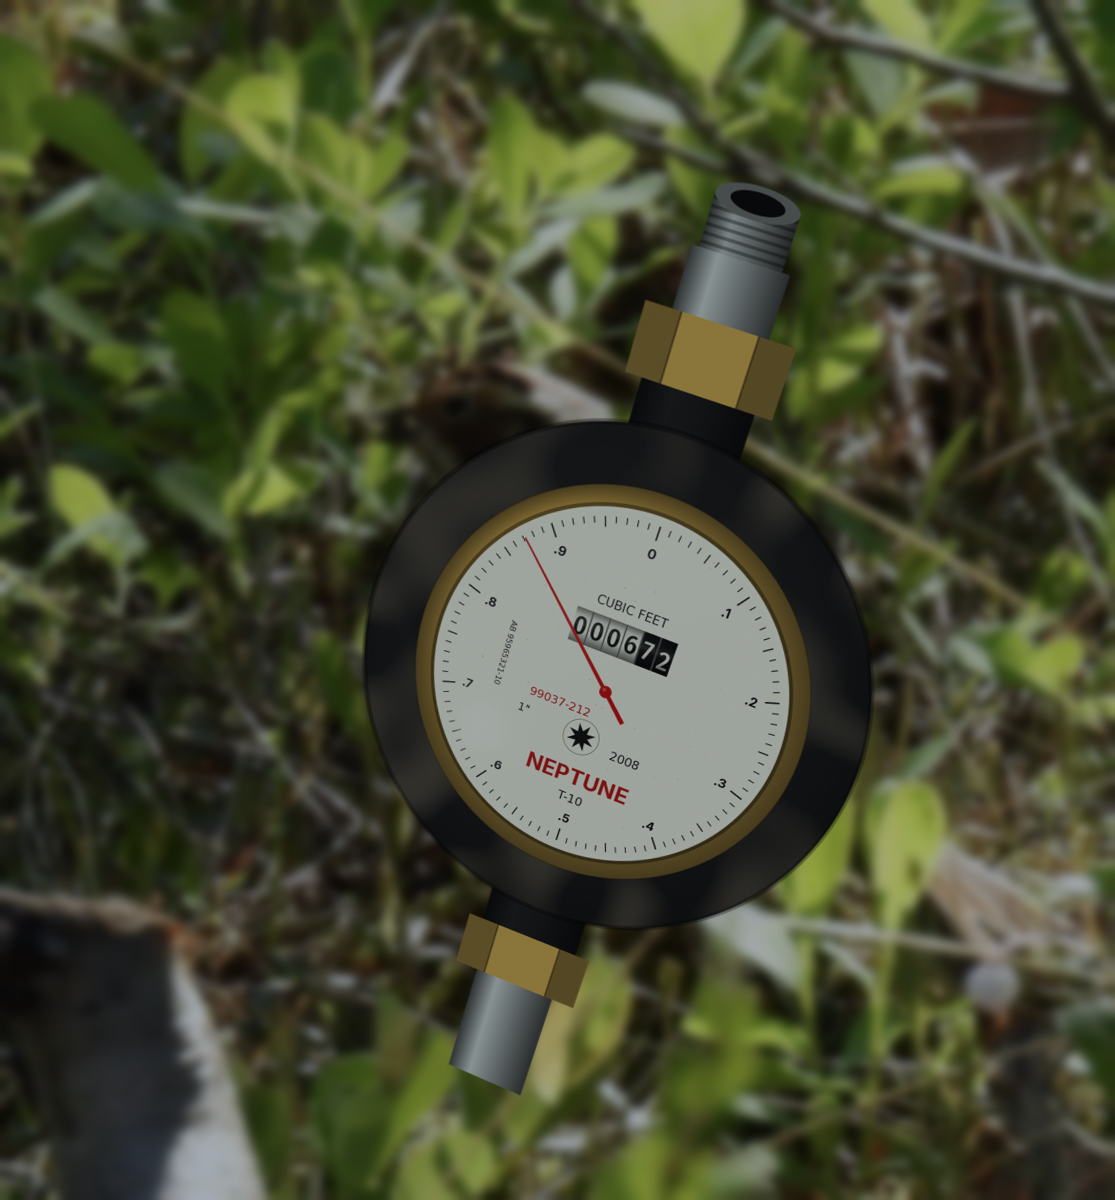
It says {"value": 671.87, "unit": "ft³"}
